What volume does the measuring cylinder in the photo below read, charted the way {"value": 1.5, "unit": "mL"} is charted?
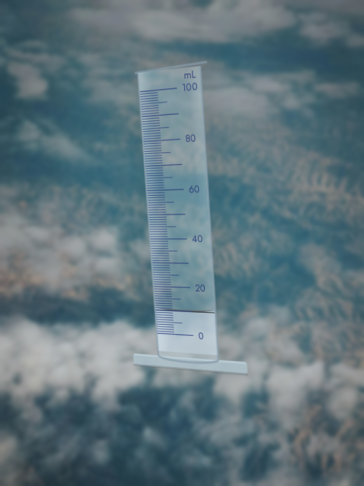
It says {"value": 10, "unit": "mL"}
